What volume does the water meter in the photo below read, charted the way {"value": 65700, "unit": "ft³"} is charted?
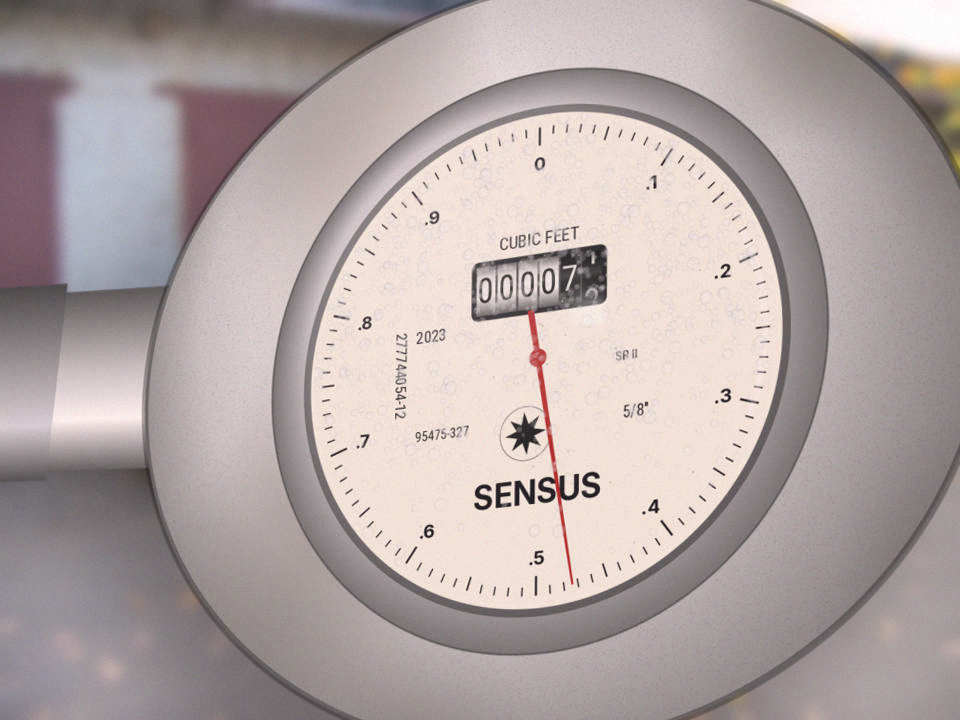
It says {"value": 71.47, "unit": "ft³"}
